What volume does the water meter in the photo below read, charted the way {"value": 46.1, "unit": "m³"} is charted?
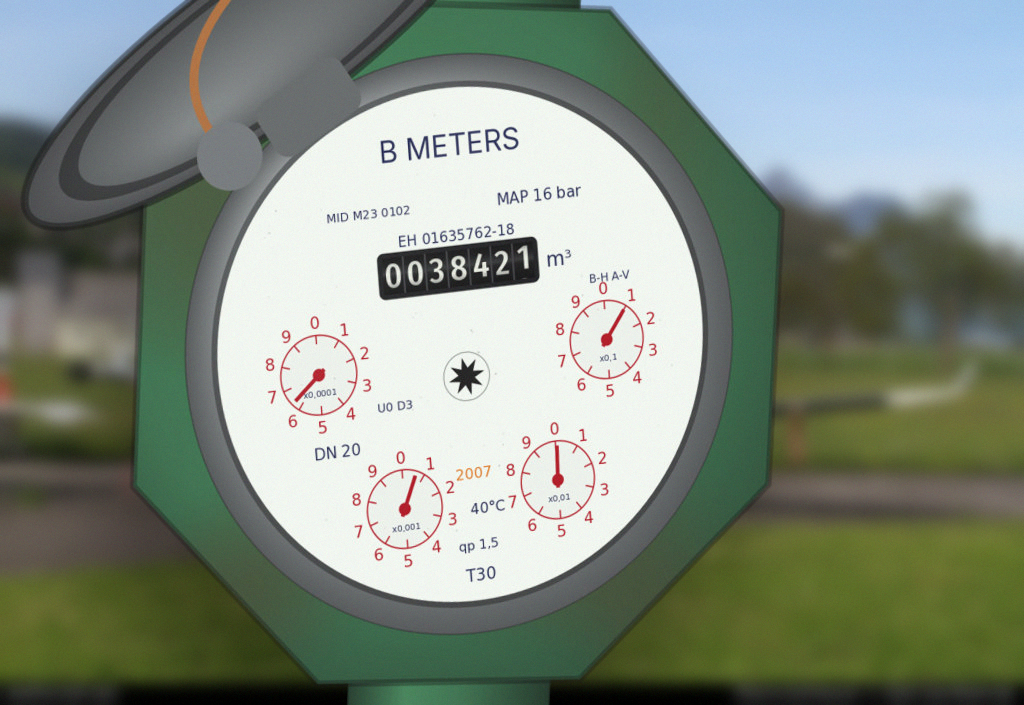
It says {"value": 38421.1006, "unit": "m³"}
